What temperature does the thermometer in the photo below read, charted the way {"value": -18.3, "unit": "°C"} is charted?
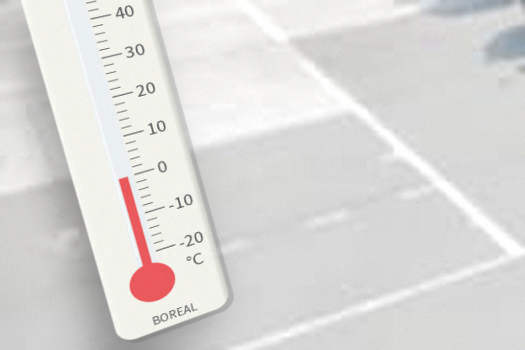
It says {"value": 0, "unit": "°C"}
